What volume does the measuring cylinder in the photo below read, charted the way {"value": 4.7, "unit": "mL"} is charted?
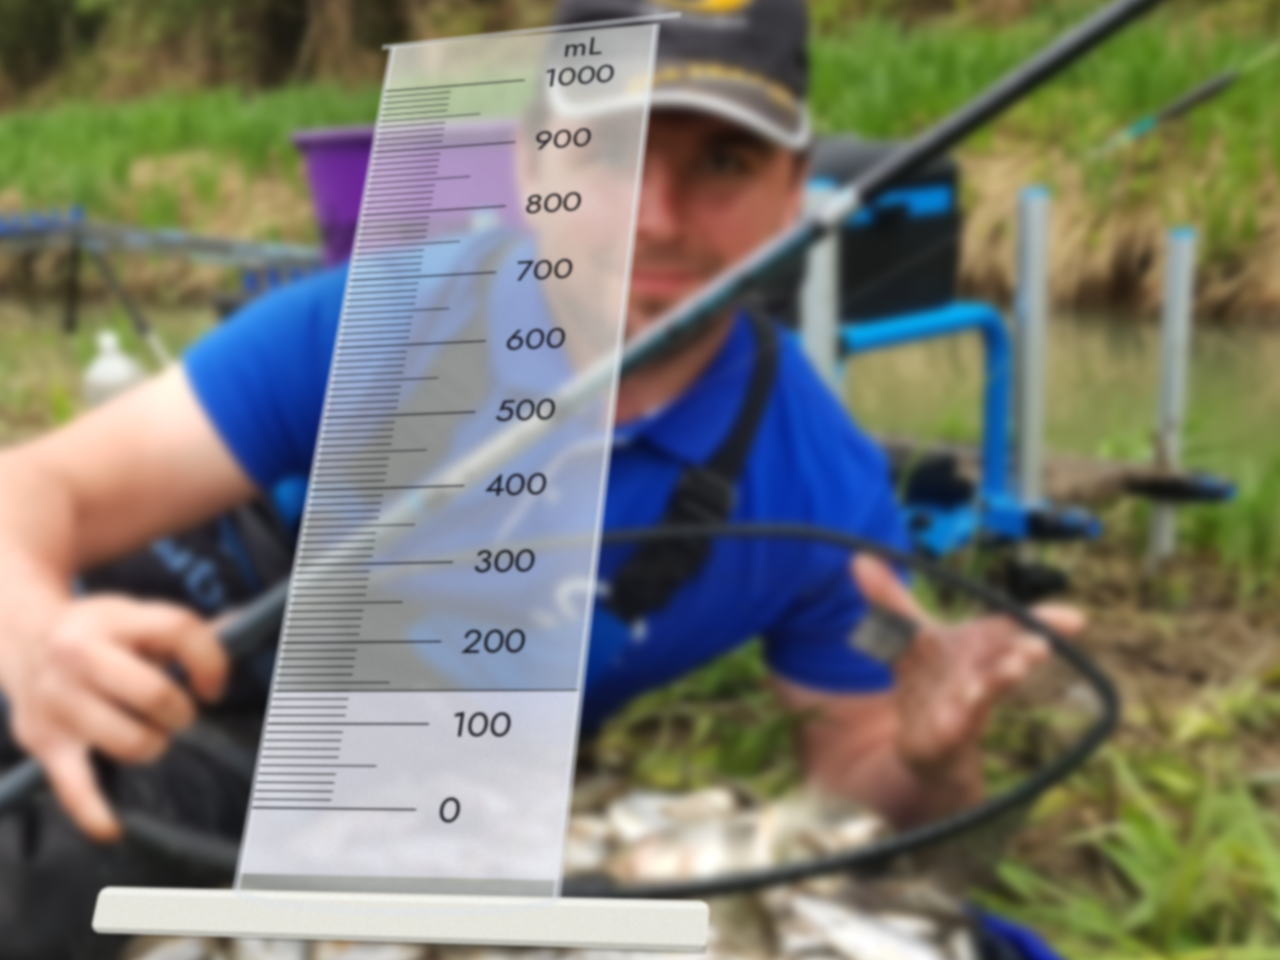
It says {"value": 140, "unit": "mL"}
